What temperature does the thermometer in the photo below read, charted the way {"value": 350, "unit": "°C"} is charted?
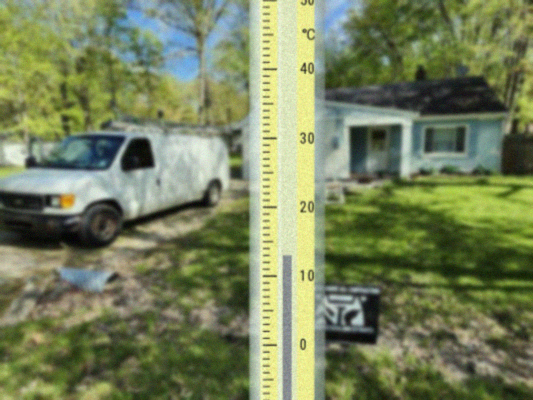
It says {"value": 13, "unit": "°C"}
